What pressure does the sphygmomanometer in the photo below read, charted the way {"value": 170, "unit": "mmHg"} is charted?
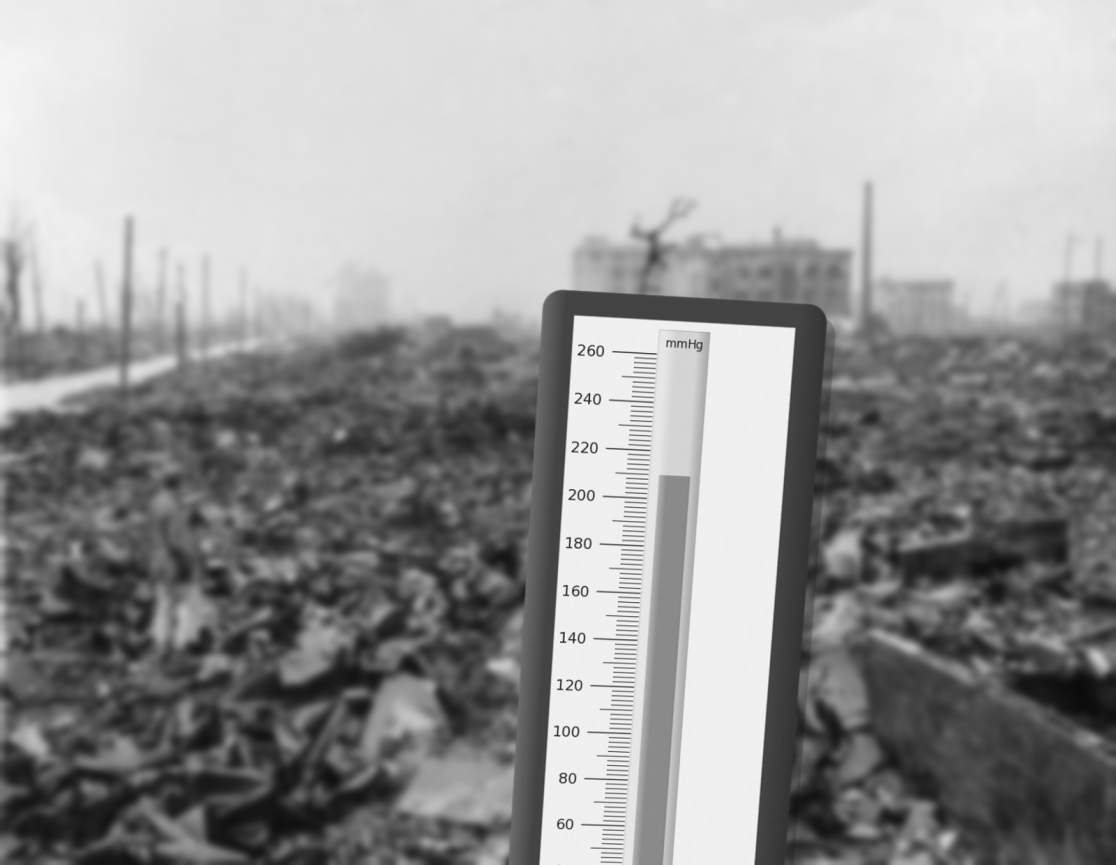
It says {"value": 210, "unit": "mmHg"}
